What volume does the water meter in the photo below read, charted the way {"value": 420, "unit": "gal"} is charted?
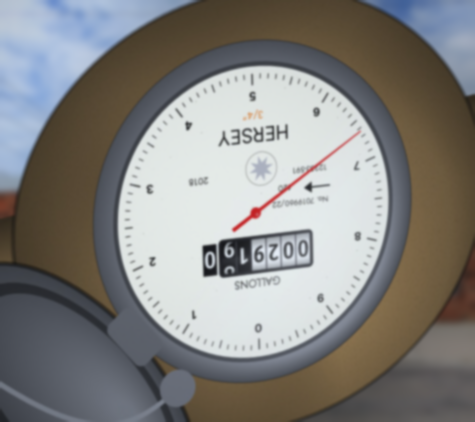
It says {"value": 29186.6, "unit": "gal"}
